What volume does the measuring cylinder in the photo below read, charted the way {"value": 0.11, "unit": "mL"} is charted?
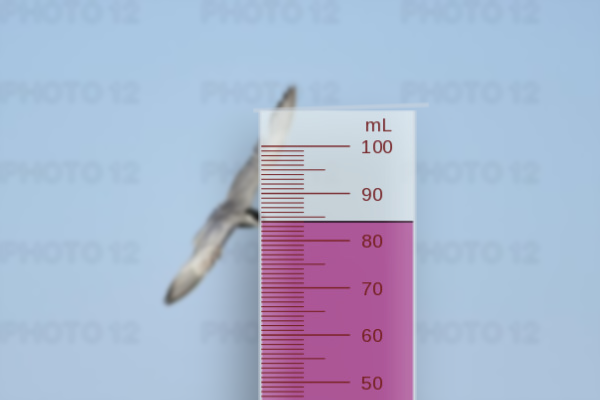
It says {"value": 84, "unit": "mL"}
